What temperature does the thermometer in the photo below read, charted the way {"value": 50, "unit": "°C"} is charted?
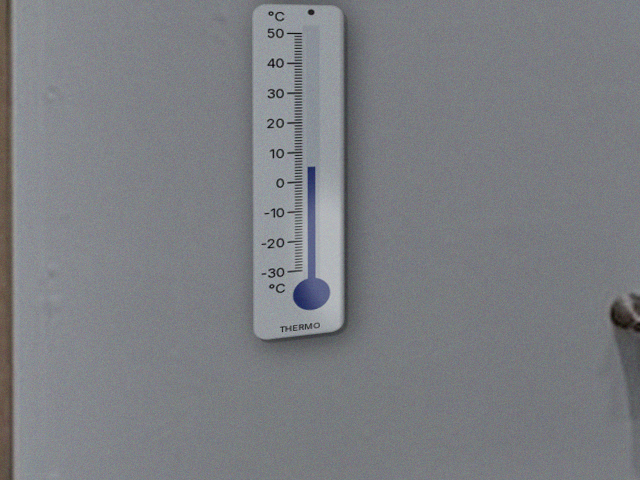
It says {"value": 5, "unit": "°C"}
